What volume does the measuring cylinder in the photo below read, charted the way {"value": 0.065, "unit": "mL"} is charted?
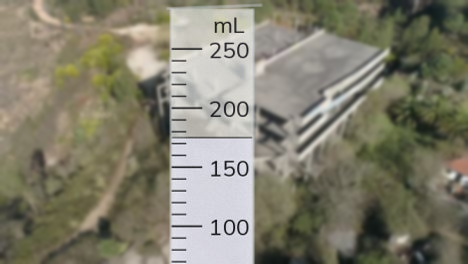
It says {"value": 175, "unit": "mL"}
